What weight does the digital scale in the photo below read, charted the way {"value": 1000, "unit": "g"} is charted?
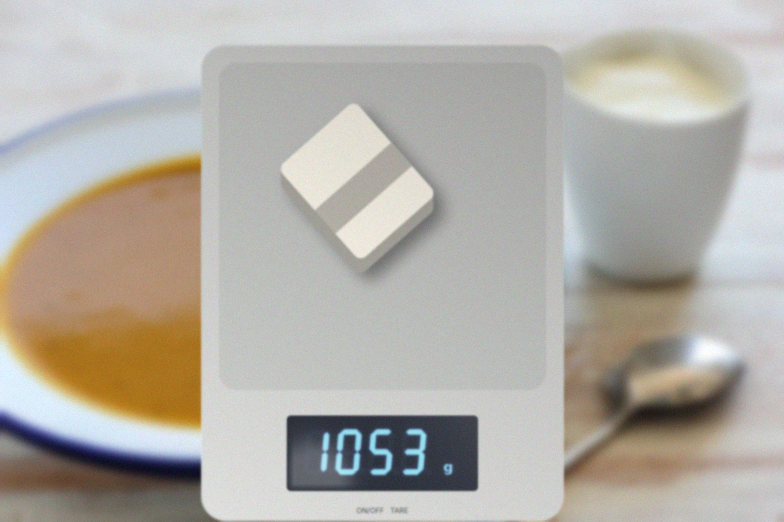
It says {"value": 1053, "unit": "g"}
